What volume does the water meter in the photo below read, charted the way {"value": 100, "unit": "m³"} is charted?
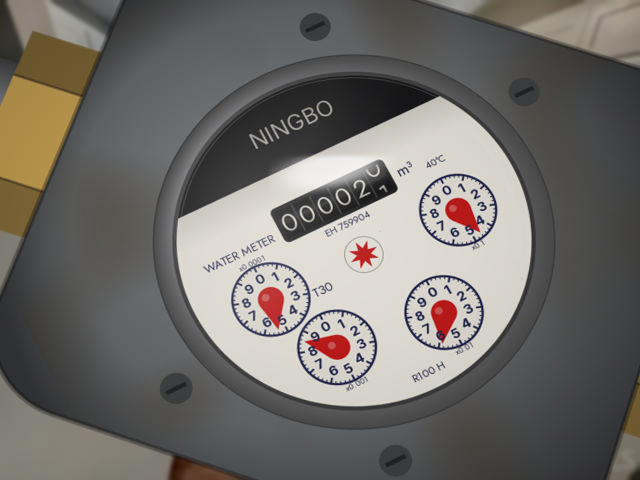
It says {"value": 20.4585, "unit": "m³"}
